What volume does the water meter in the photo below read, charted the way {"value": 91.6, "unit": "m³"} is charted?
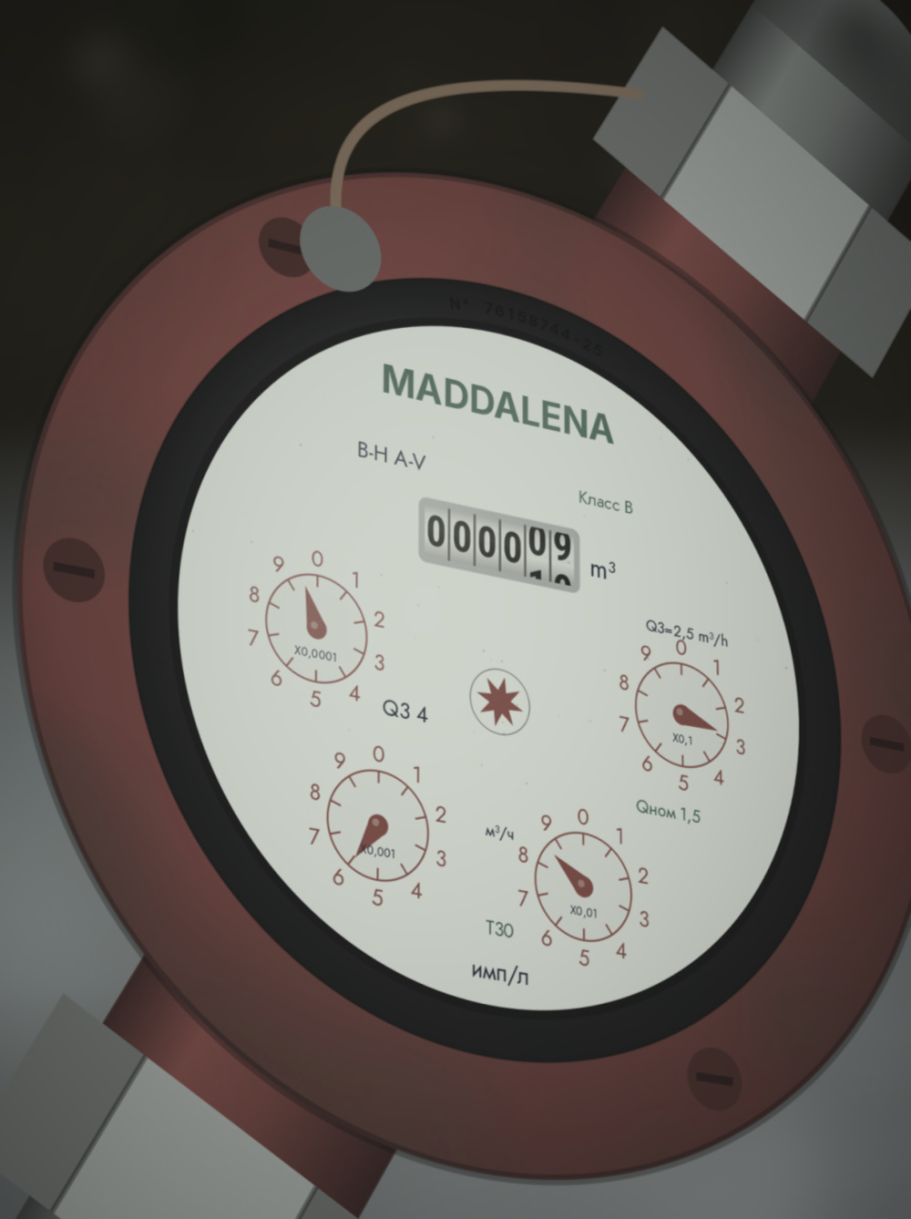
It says {"value": 9.2859, "unit": "m³"}
